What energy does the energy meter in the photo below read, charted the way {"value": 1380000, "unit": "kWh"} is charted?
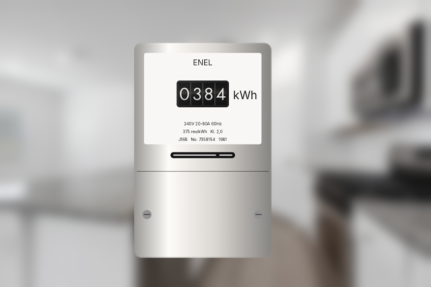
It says {"value": 384, "unit": "kWh"}
